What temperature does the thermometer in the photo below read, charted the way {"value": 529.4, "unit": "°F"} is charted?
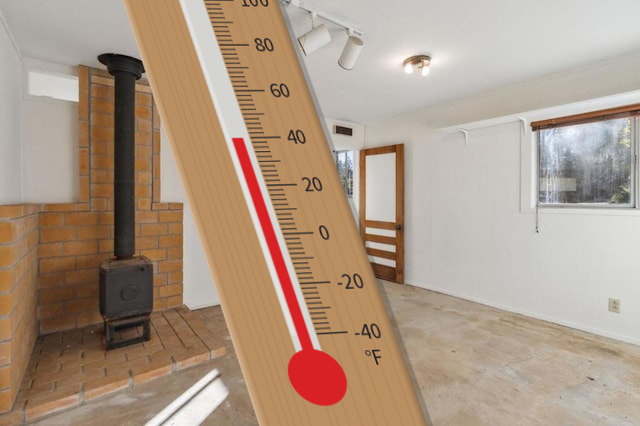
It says {"value": 40, "unit": "°F"}
